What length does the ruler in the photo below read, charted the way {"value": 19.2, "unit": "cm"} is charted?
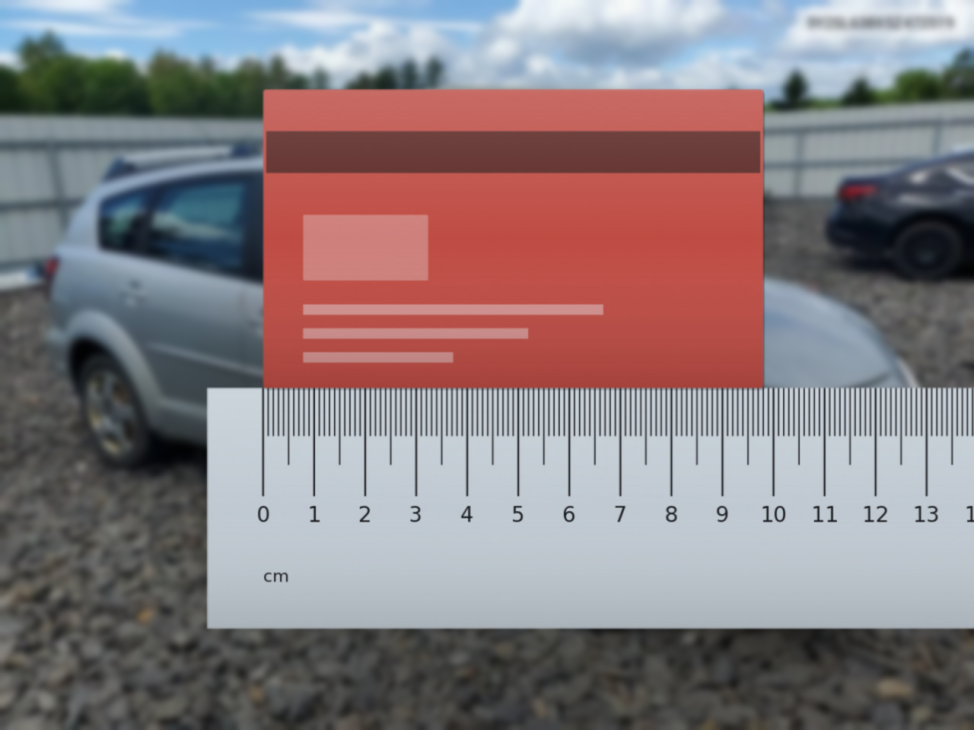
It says {"value": 9.8, "unit": "cm"}
